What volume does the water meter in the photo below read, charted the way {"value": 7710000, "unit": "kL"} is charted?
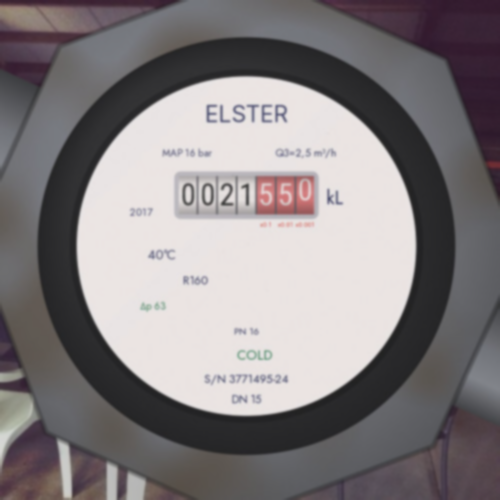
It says {"value": 21.550, "unit": "kL"}
